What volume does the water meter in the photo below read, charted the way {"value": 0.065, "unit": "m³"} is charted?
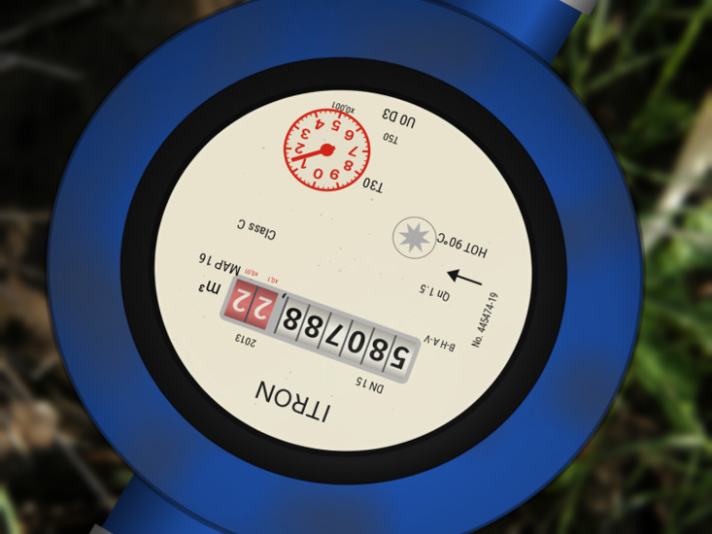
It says {"value": 580788.221, "unit": "m³"}
